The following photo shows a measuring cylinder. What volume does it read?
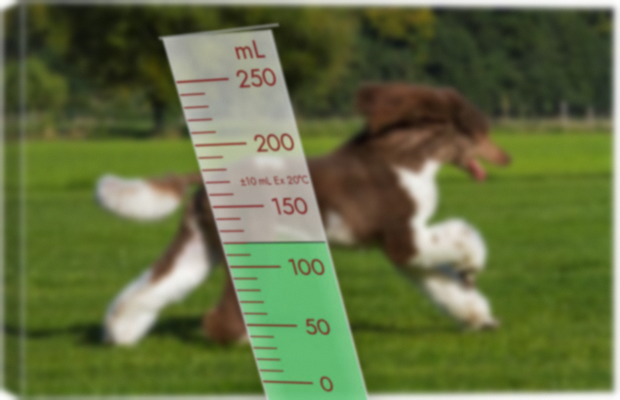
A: 120 mL
